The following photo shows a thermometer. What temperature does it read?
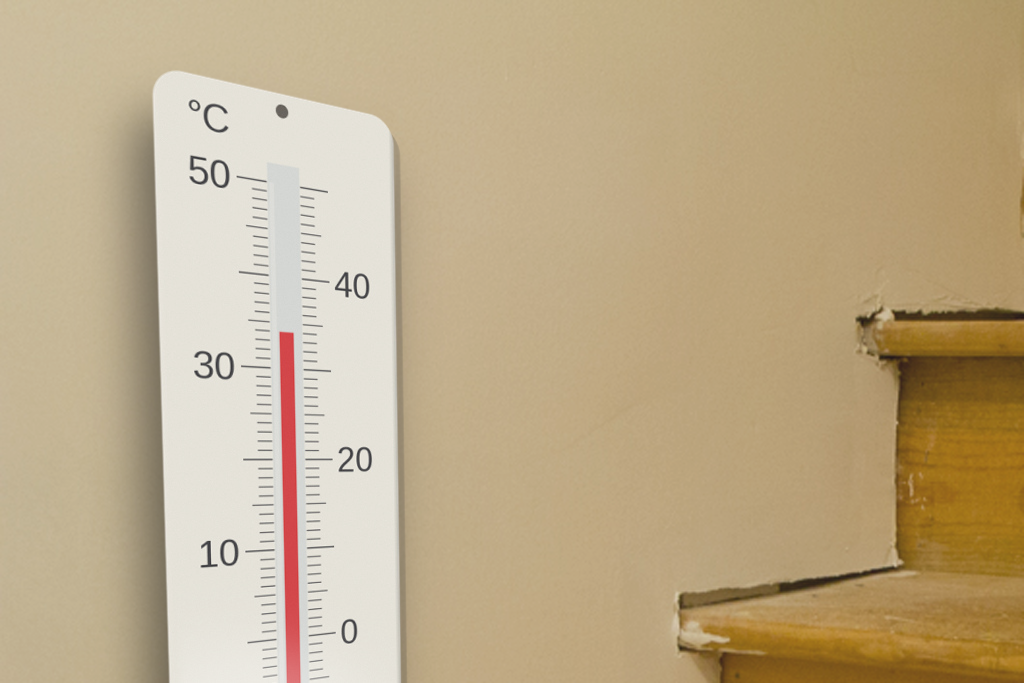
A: 34 °C
